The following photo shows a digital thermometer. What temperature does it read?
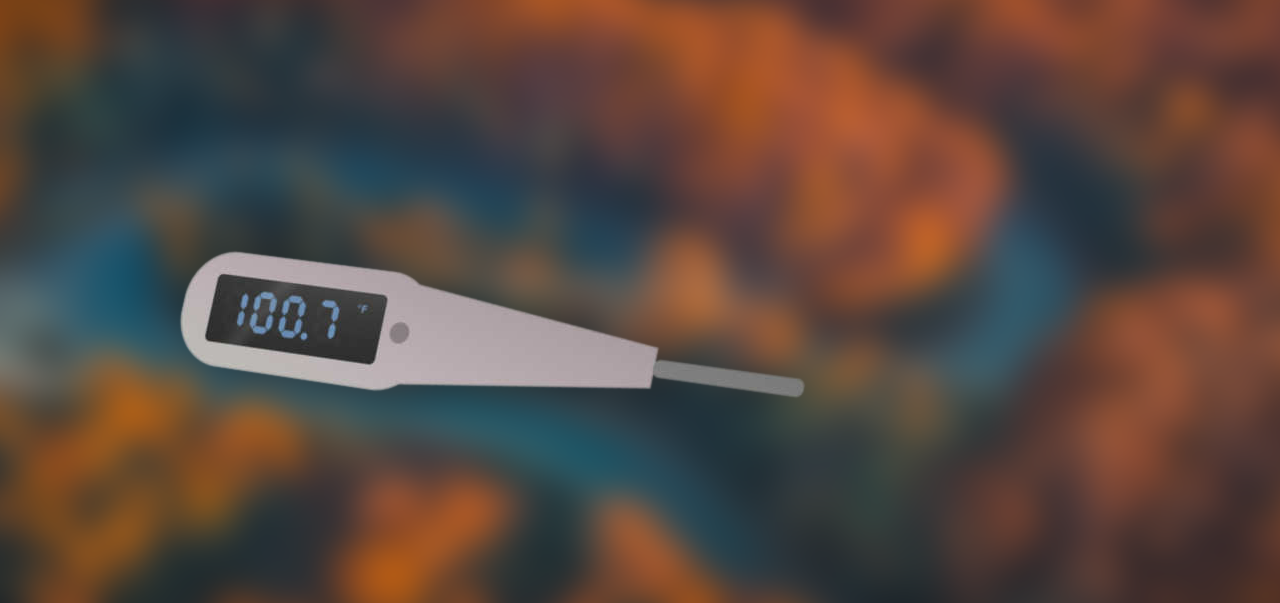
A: 100.7 °F
